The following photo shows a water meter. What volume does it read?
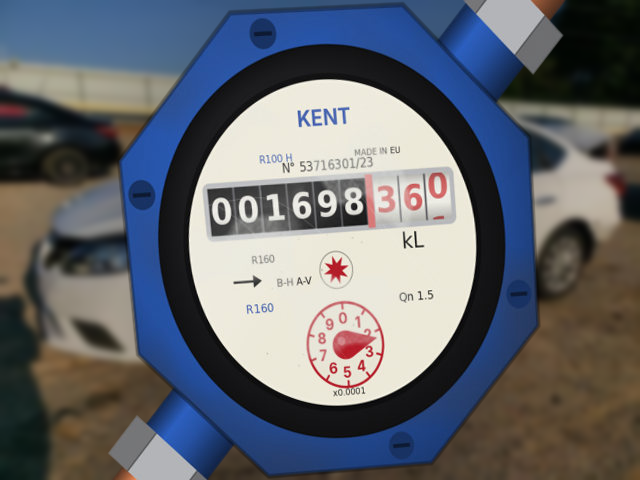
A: 1698.3602 kL
